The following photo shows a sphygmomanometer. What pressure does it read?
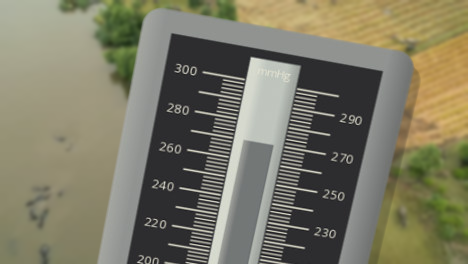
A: 270 mmHg
